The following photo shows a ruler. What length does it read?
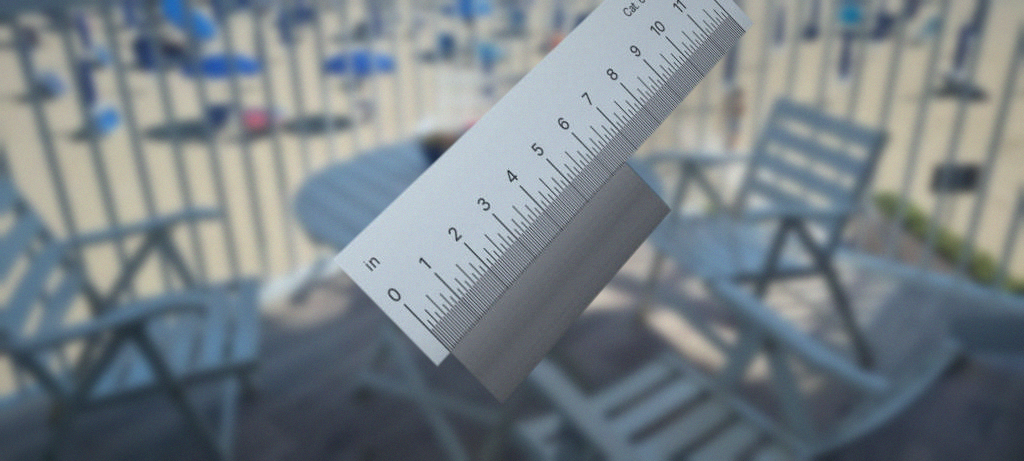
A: 6.5 in
